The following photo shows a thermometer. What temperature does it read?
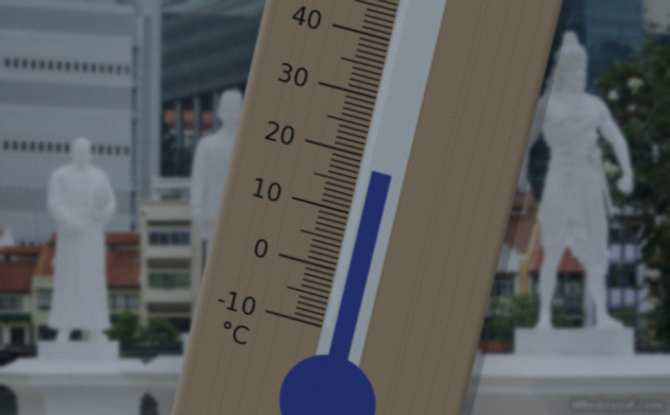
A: 18 °C
